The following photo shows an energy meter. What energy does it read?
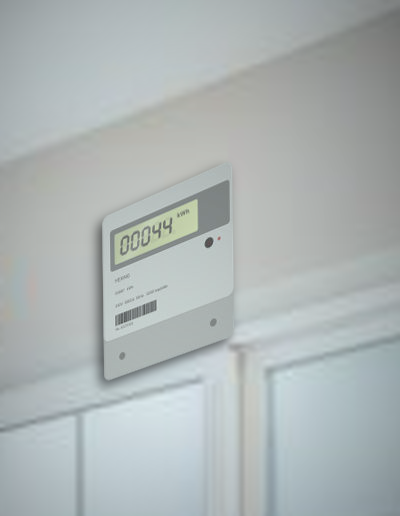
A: 44 kWh
